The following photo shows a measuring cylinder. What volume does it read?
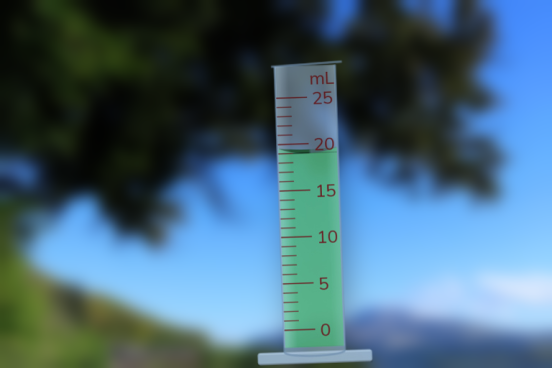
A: 19 mL
